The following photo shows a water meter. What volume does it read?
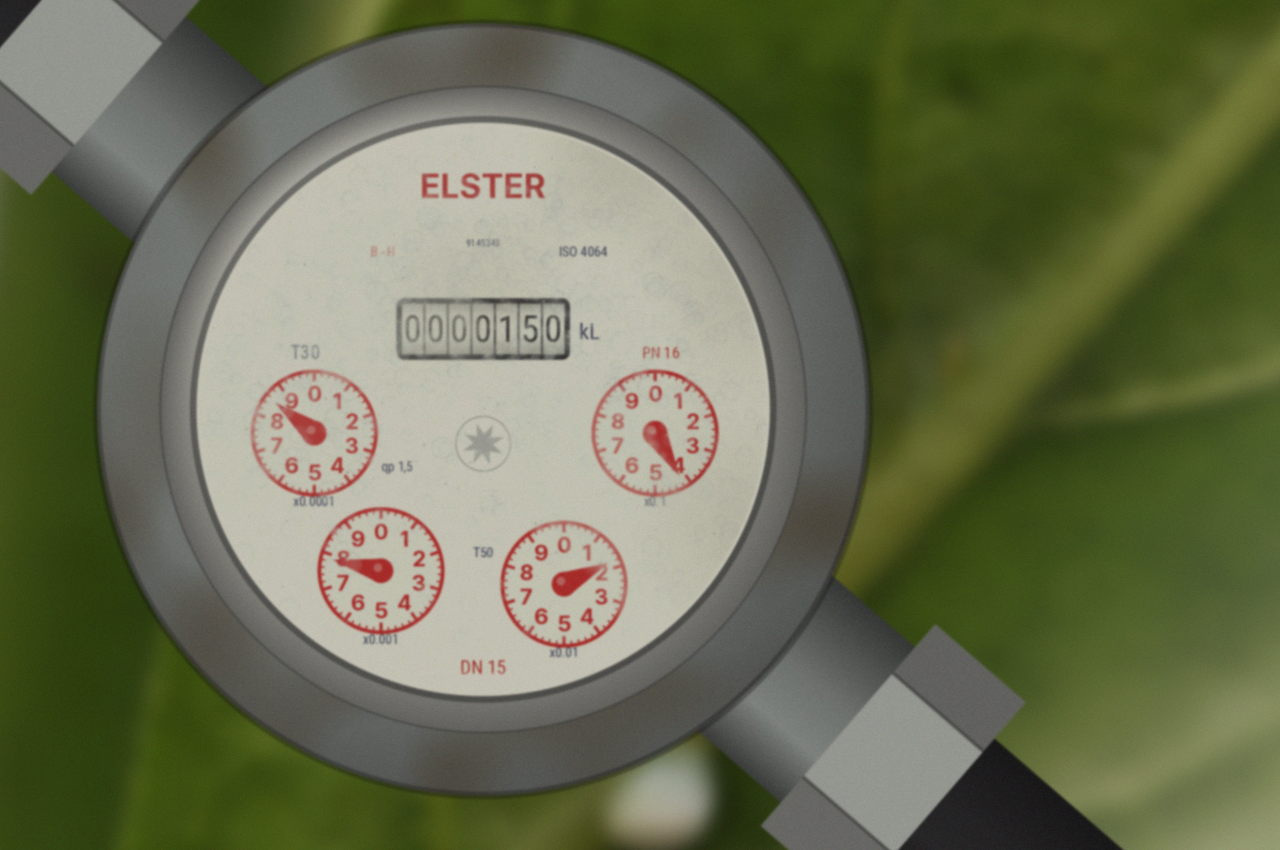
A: 150.4178 kL
